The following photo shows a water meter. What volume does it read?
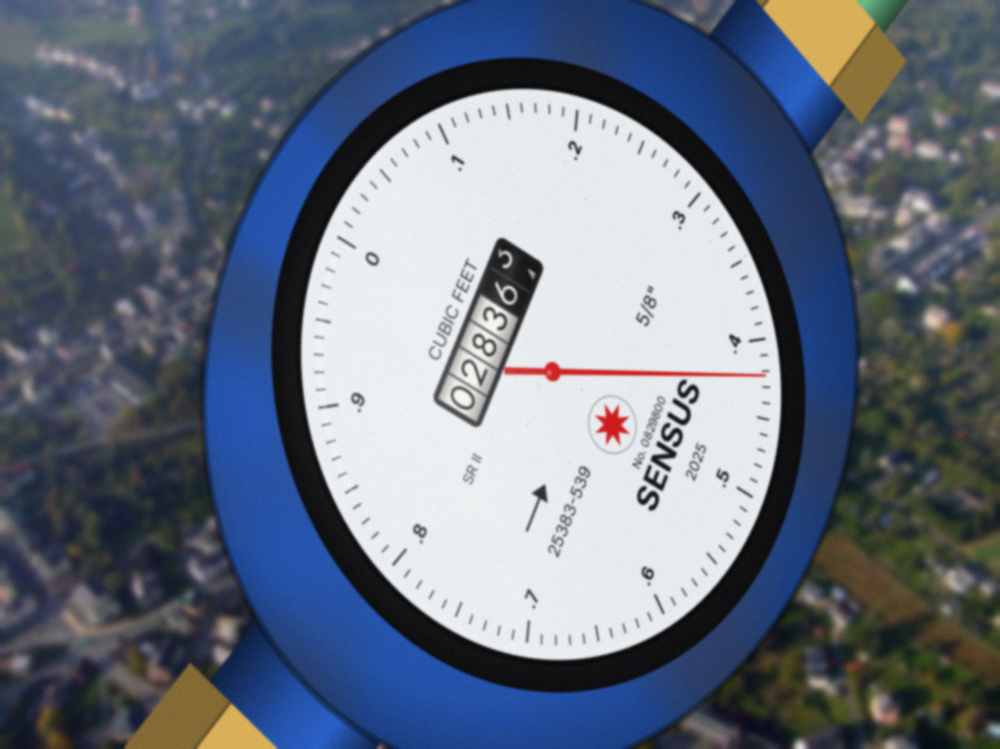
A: 28363.42 ft³
